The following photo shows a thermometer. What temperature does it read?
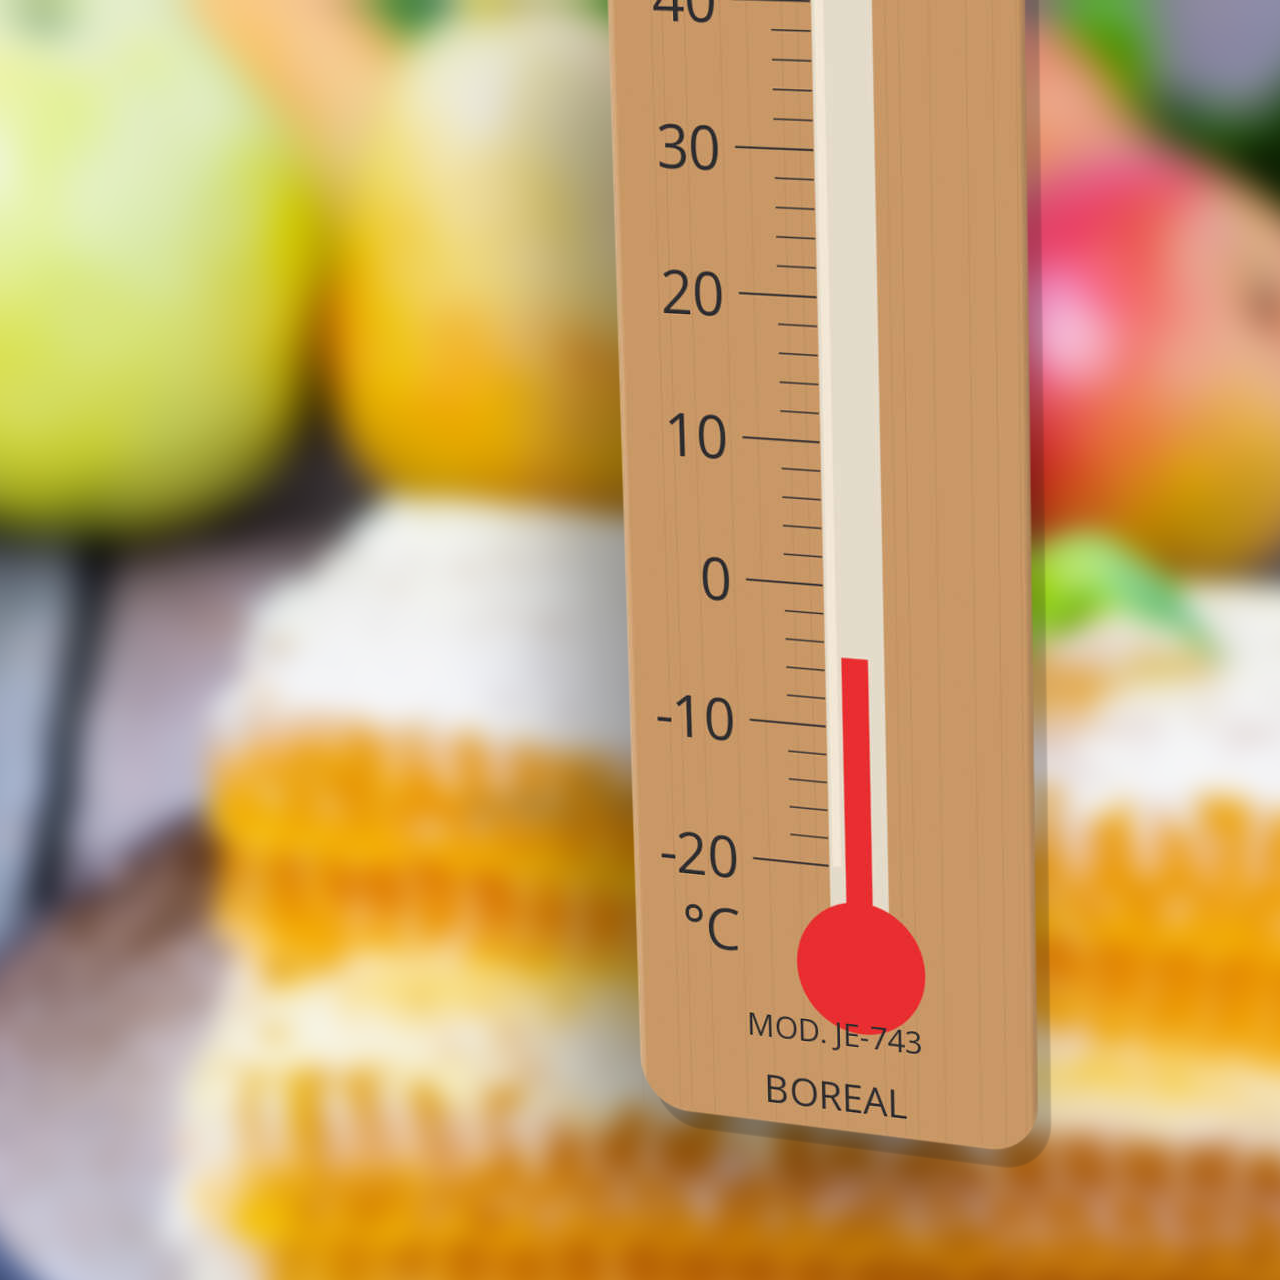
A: -5 °C
